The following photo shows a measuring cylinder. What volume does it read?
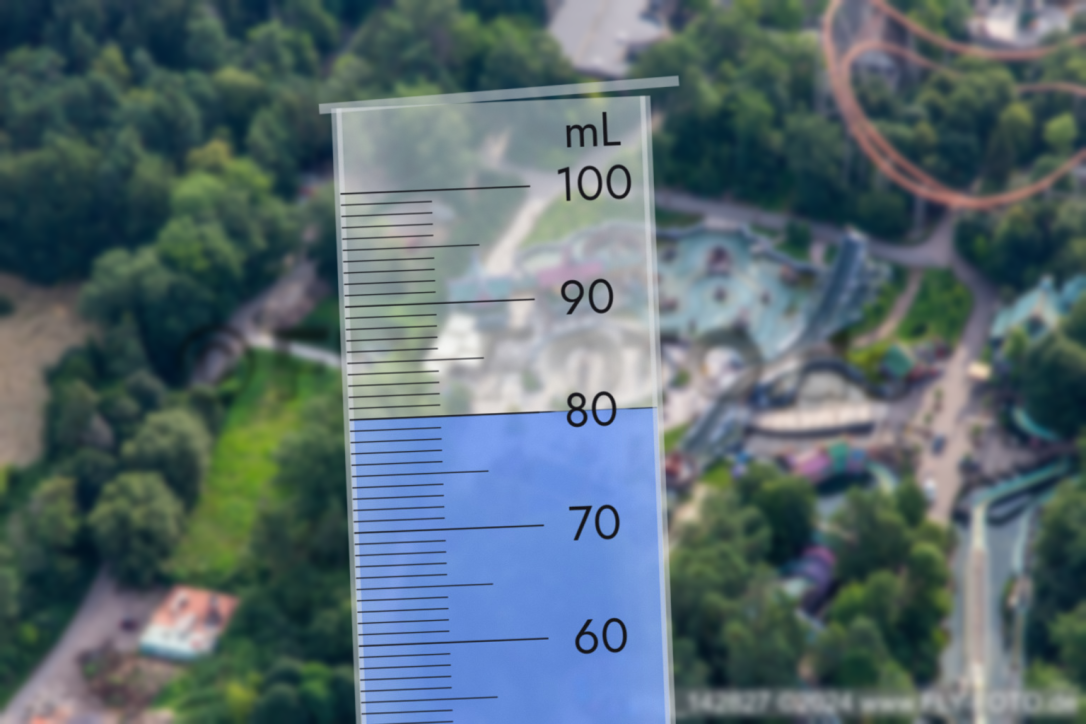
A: 80 mL
